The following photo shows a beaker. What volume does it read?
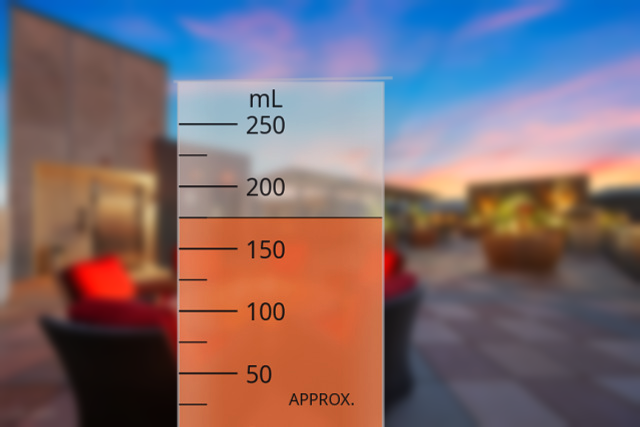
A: 175 mL
